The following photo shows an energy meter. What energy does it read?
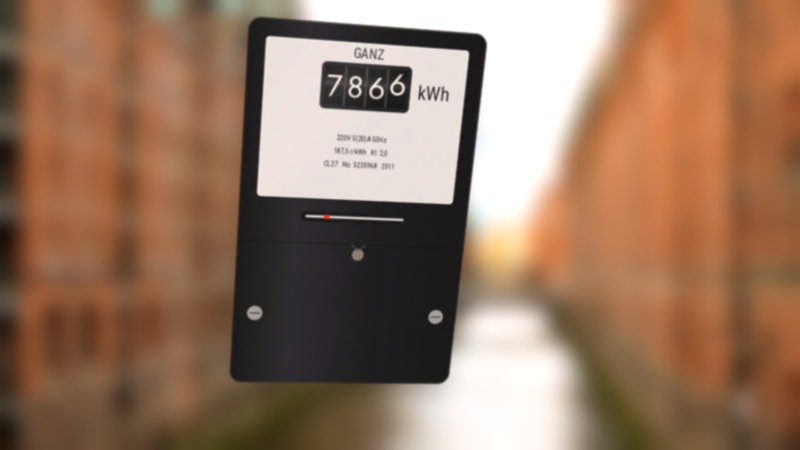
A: 7866 kWh
